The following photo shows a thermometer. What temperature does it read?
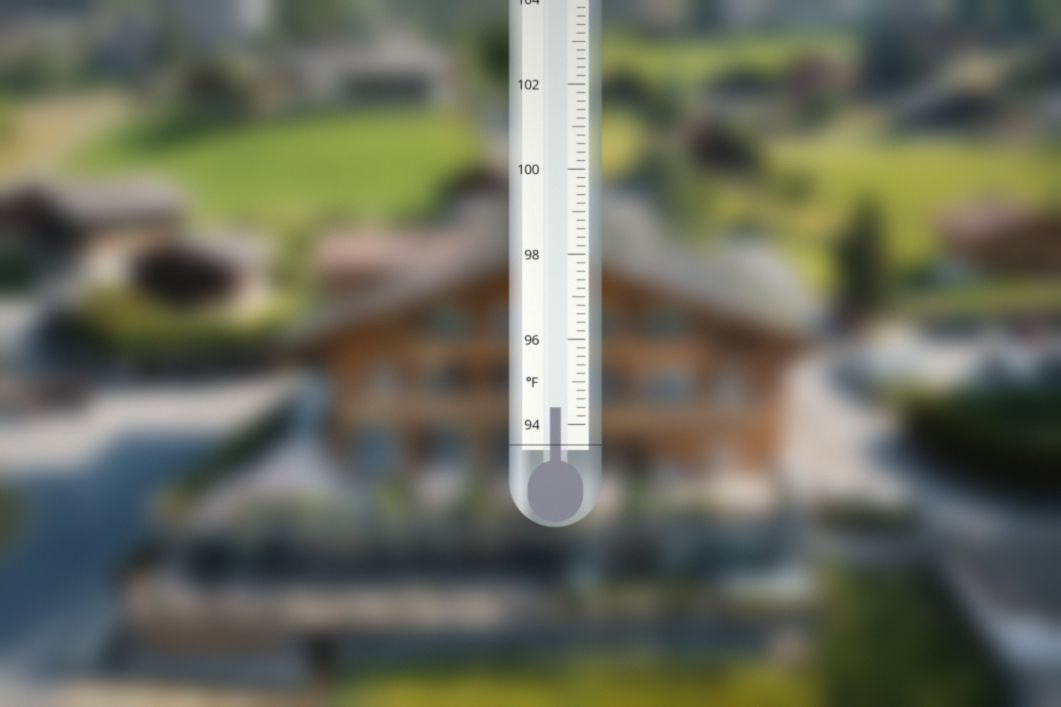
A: 94.4 °F
